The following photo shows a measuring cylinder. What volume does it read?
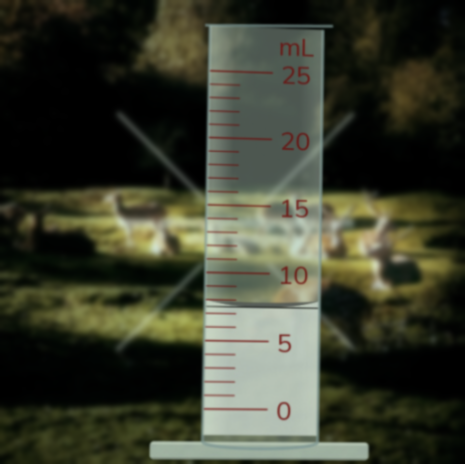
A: 7.5 mL
